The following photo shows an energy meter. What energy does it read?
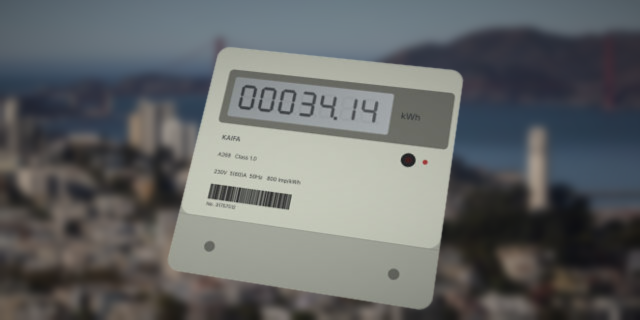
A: 34.14 kWh
